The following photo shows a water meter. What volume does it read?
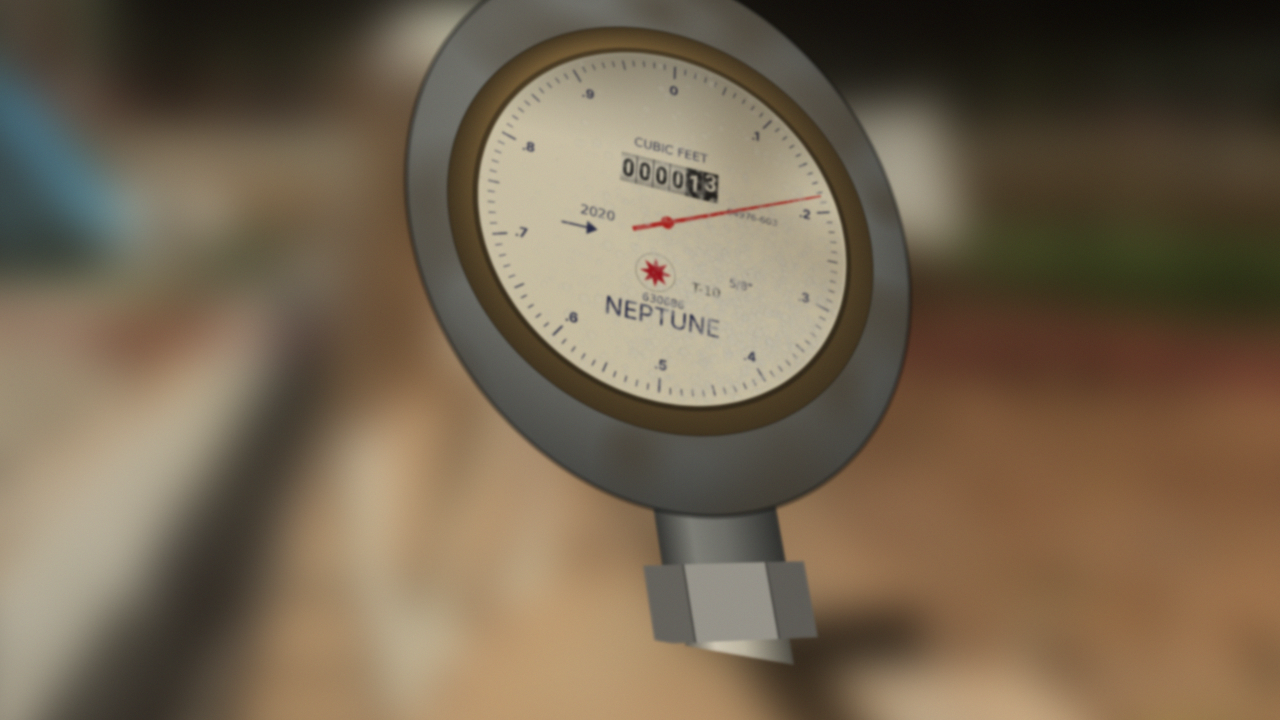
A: 13.18 ft³
